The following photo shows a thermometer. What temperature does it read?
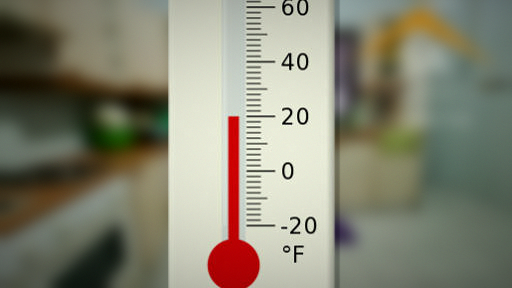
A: 20 °F
